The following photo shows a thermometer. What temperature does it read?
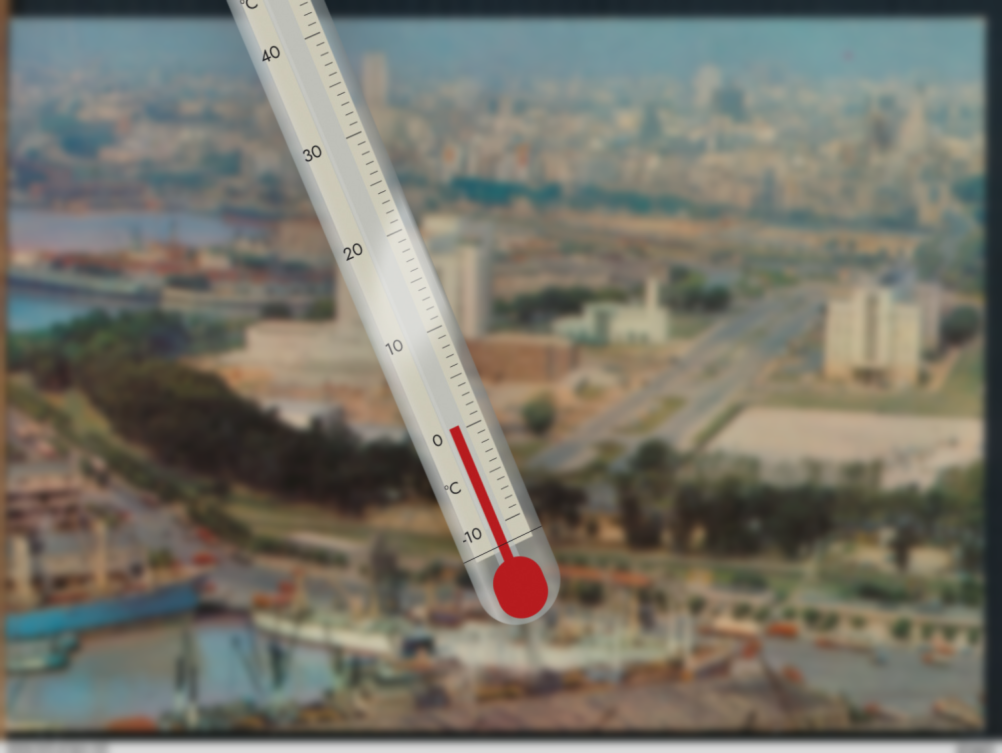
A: 0.5 °C
